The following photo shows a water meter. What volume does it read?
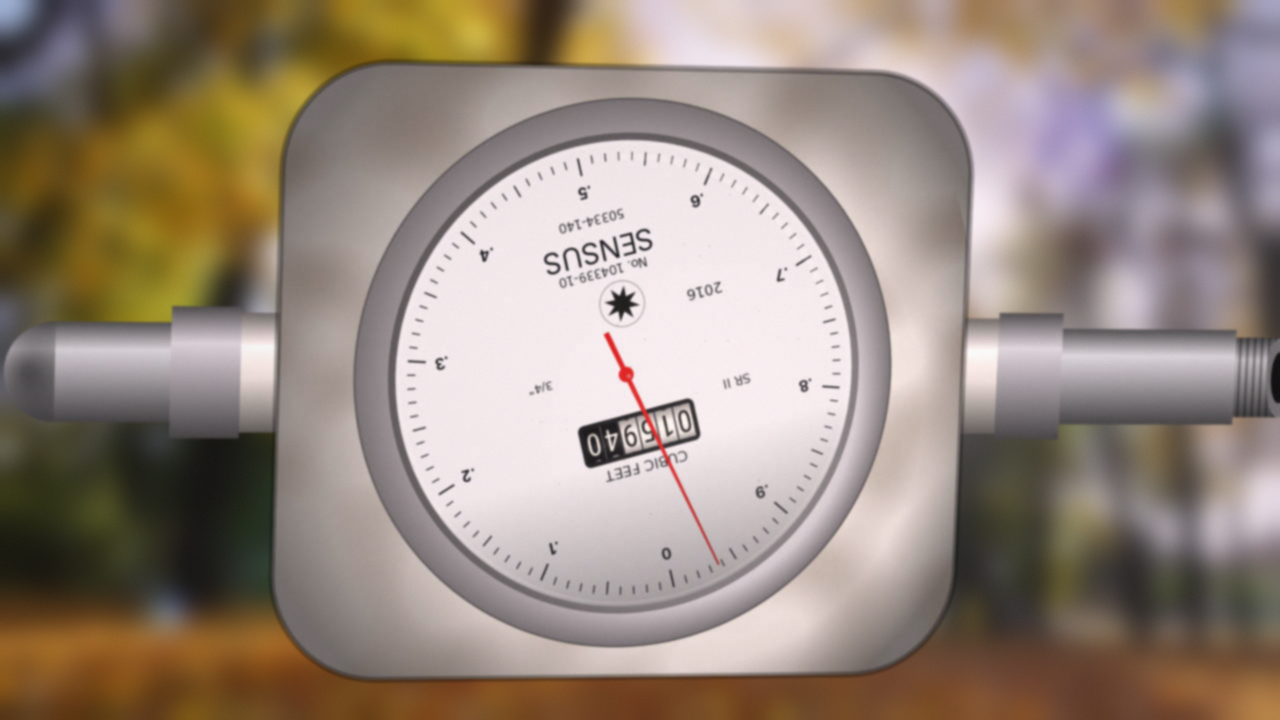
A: 15939.96 ft³
